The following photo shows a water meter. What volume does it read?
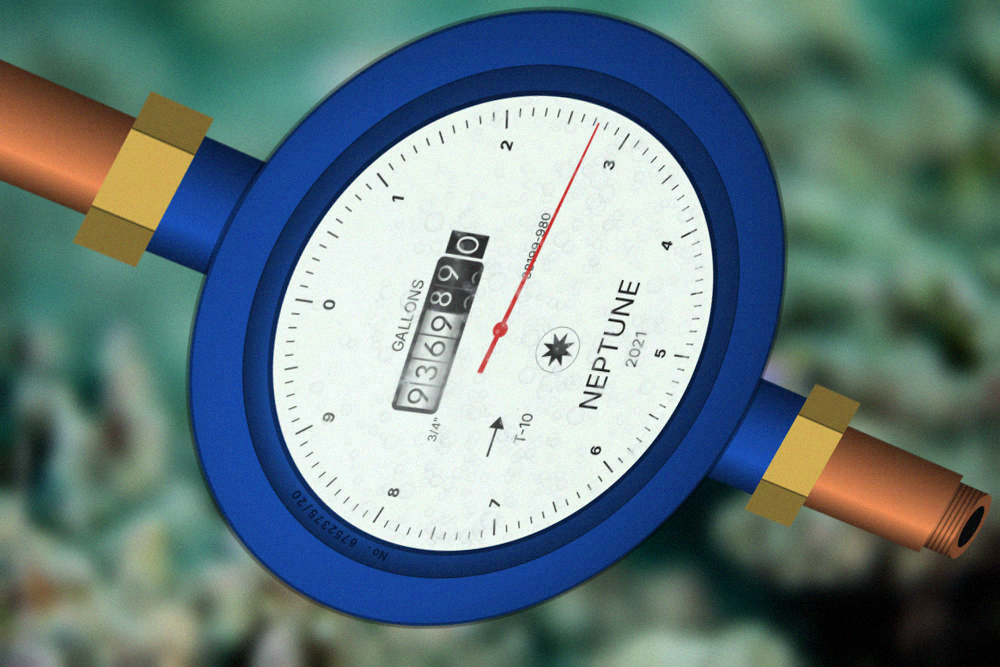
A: 9369892.7 gal
